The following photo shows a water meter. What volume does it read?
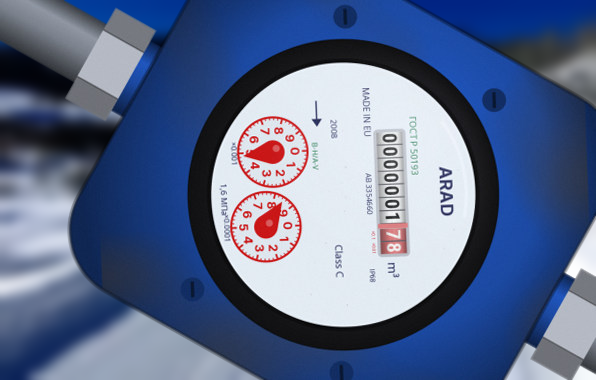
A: 1.7848 m³
